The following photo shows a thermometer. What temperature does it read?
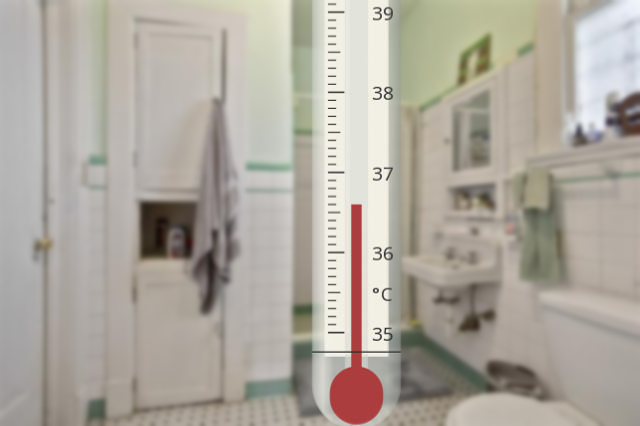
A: 36.6 °C
